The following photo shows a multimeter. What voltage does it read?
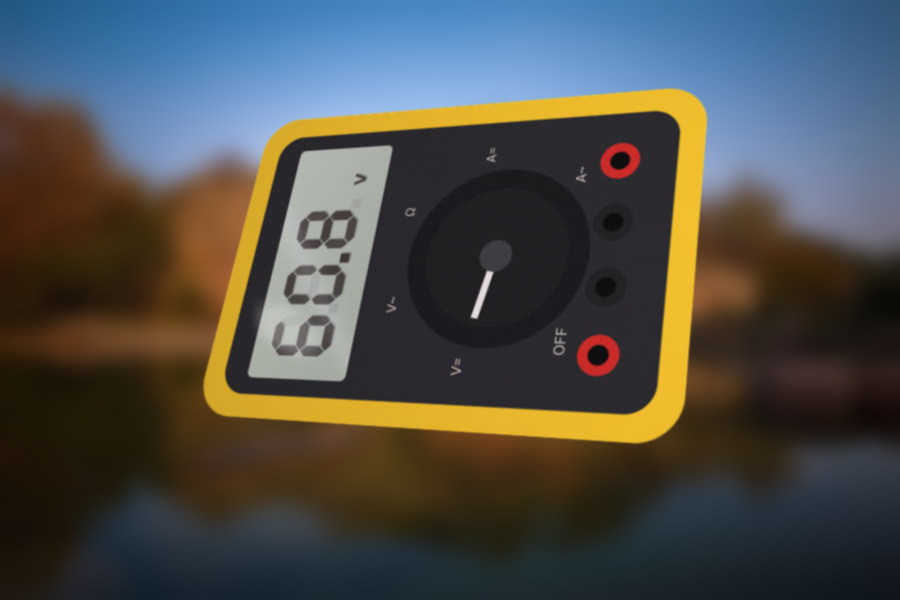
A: 60.8 V
